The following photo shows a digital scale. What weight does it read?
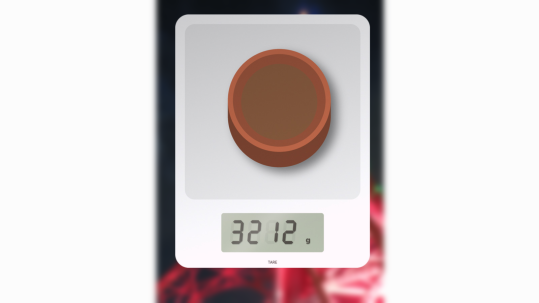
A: 3212 g
